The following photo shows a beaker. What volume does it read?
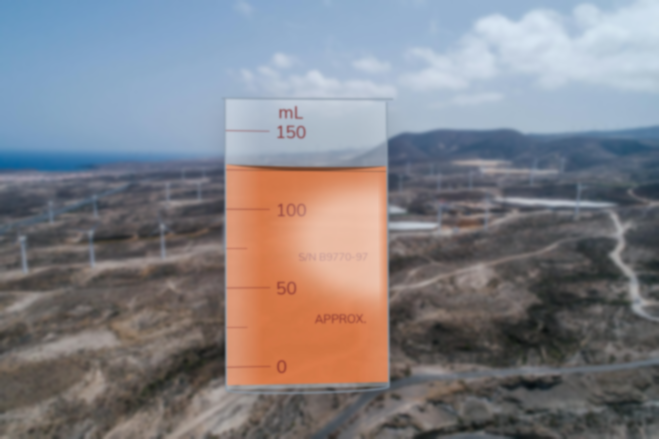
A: 125 mL
